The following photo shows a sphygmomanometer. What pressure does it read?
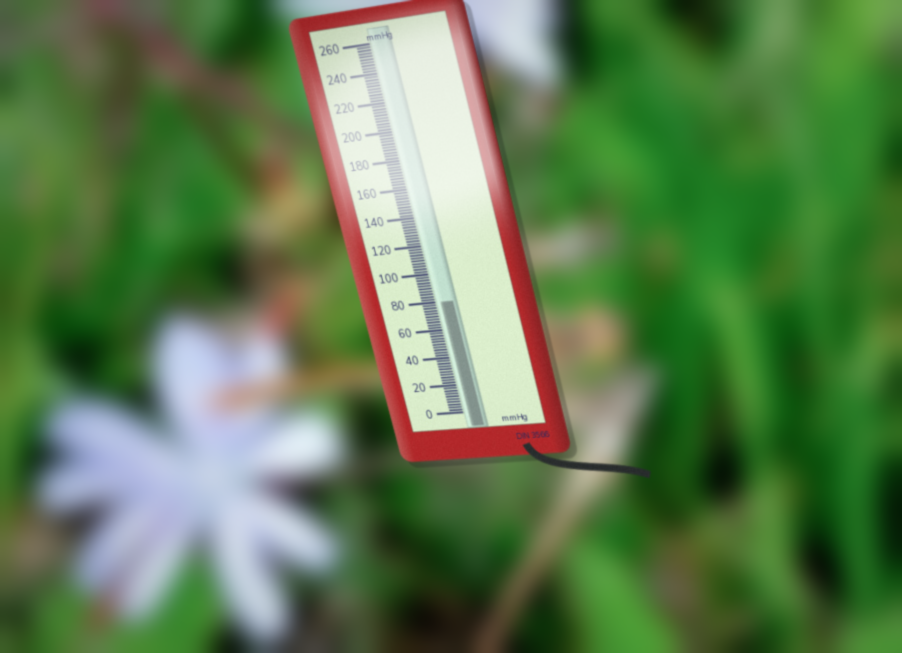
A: 80 mmHg
